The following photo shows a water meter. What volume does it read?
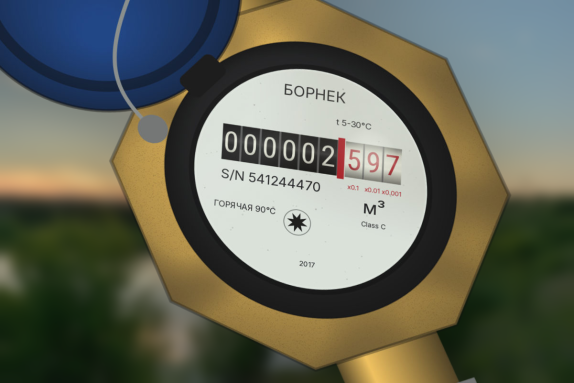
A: 2.597 m³
